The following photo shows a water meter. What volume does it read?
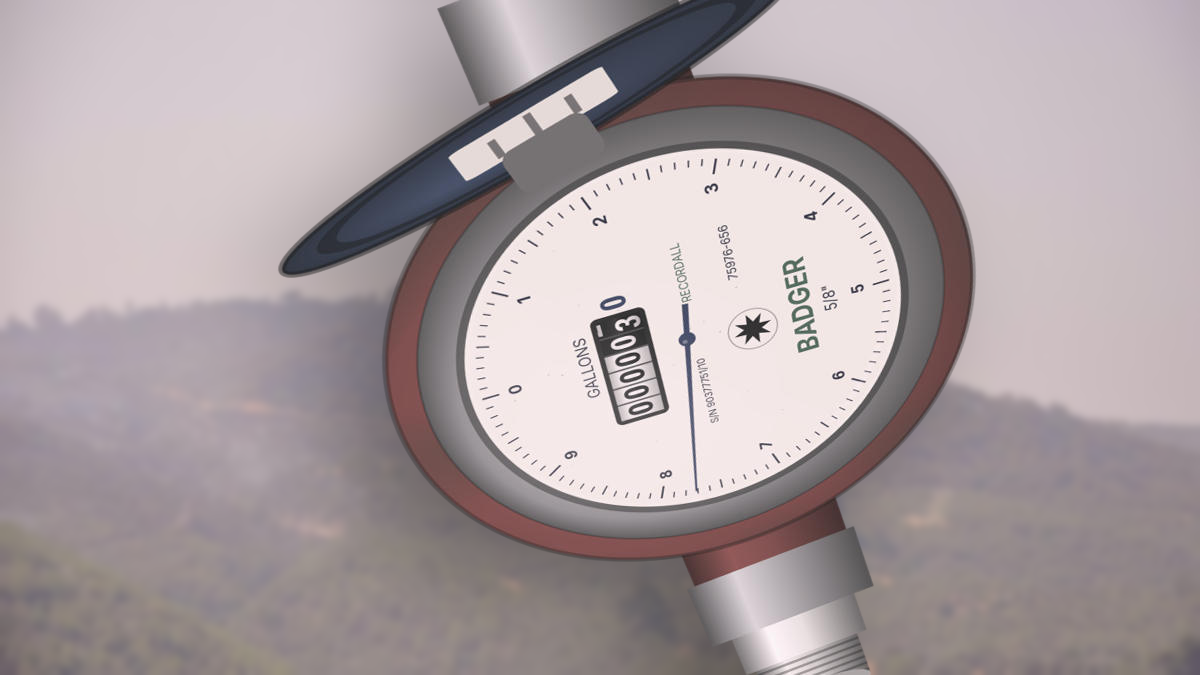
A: 27.7 gal
